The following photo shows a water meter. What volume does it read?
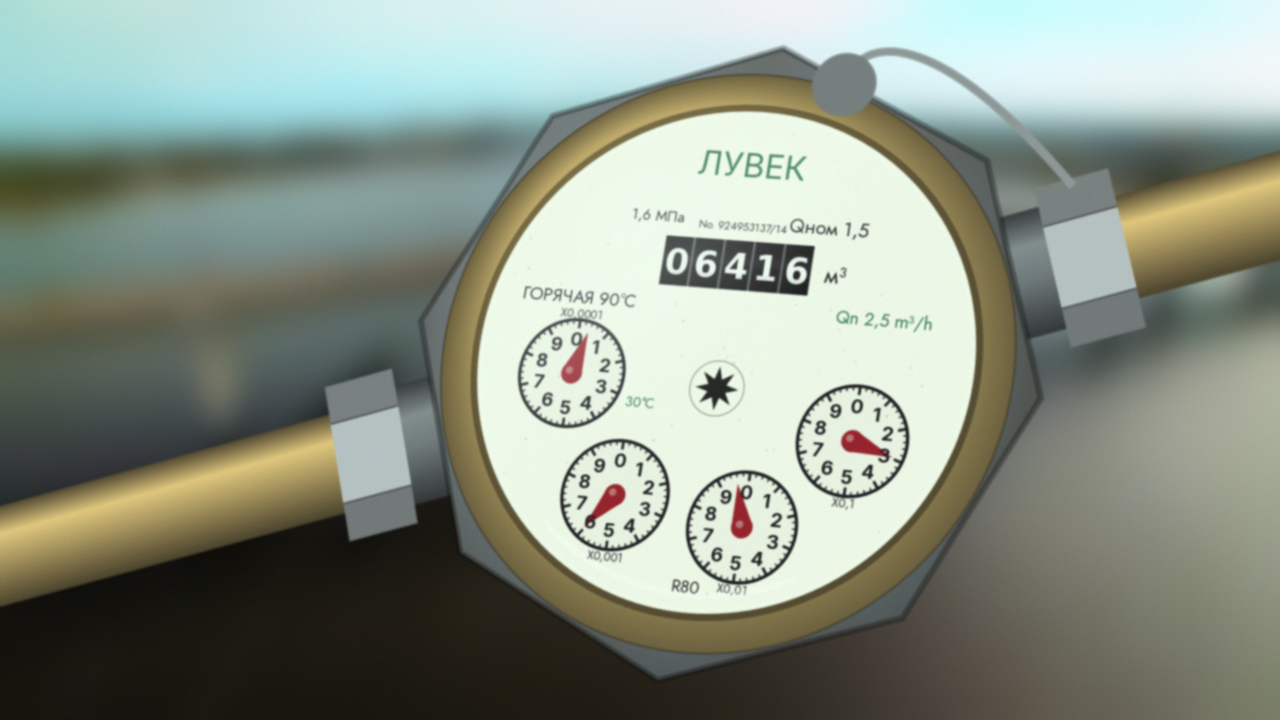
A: 6416.2960 m³
